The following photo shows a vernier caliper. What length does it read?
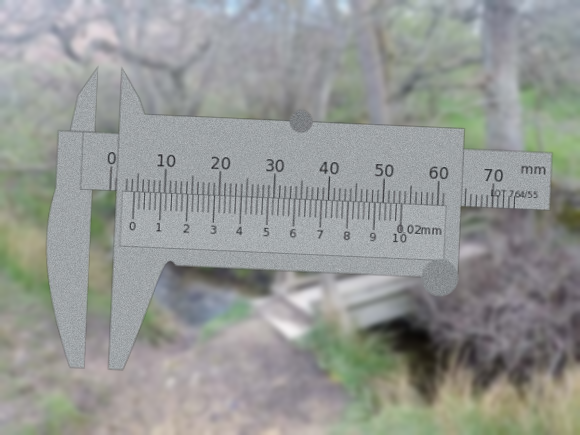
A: 4.4 mm
